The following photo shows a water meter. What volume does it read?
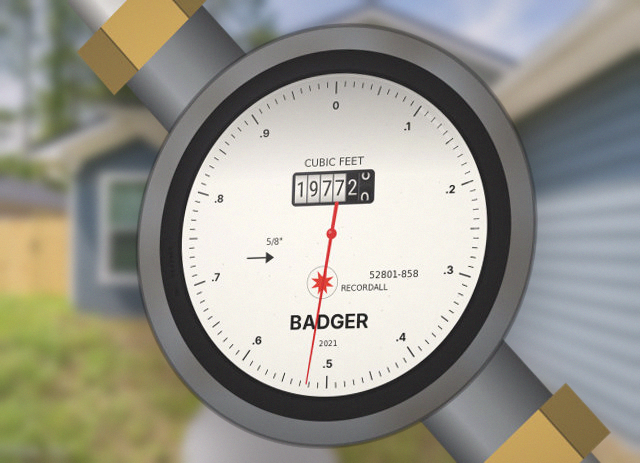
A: 197728.52 ft³
